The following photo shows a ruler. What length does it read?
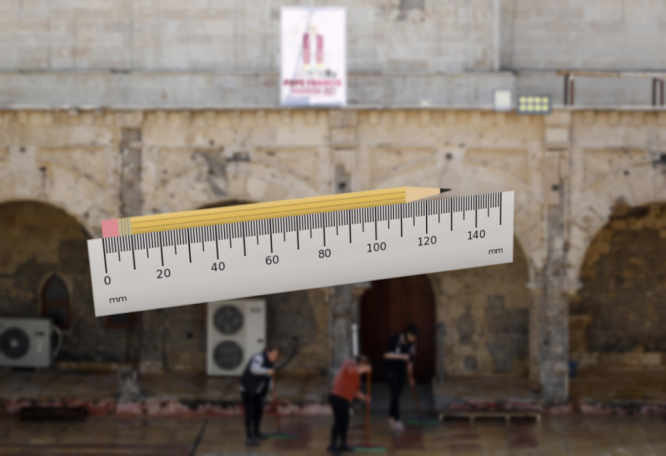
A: 130 mm
